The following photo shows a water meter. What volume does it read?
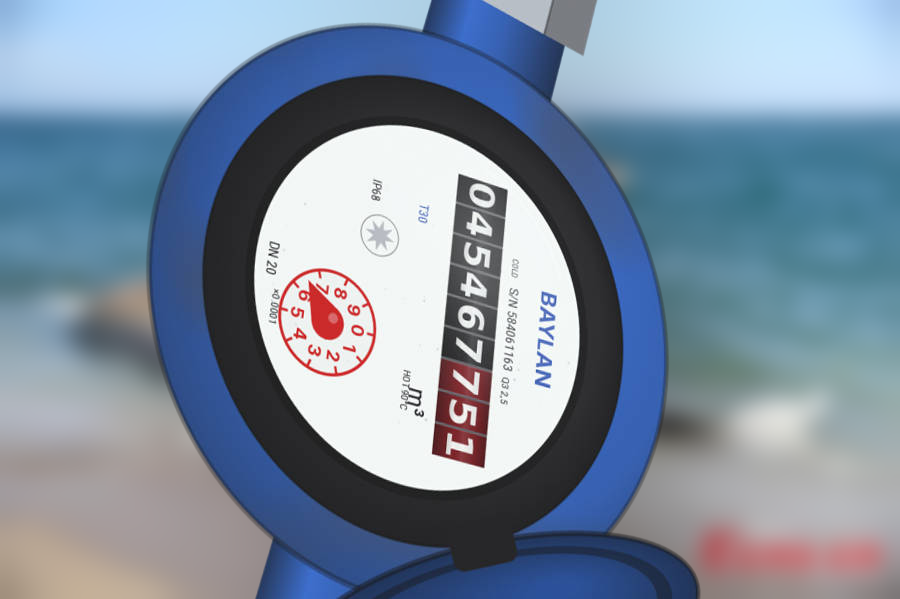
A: 45467.7516 m³
